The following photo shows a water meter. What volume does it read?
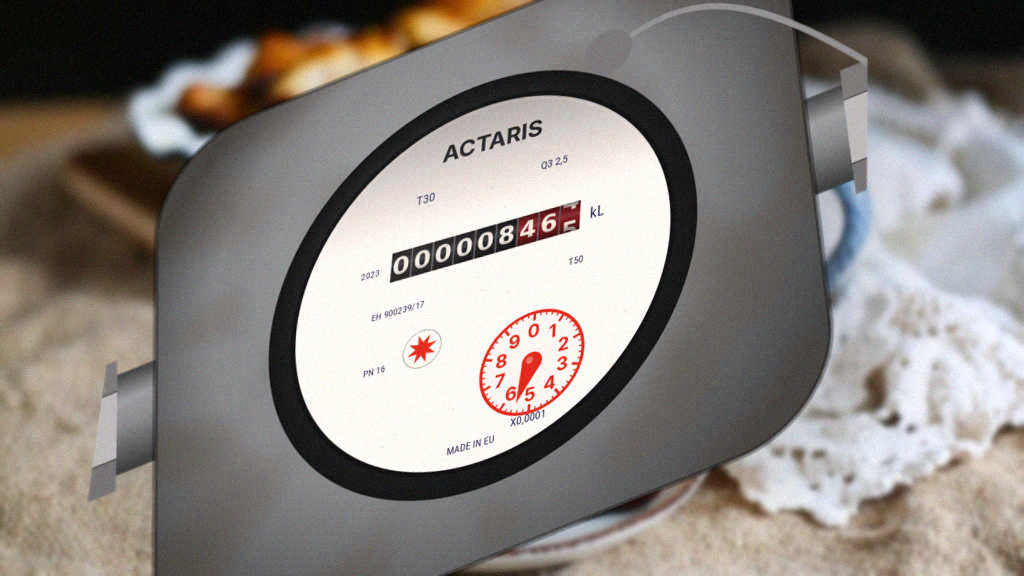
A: 8.4645 kL
